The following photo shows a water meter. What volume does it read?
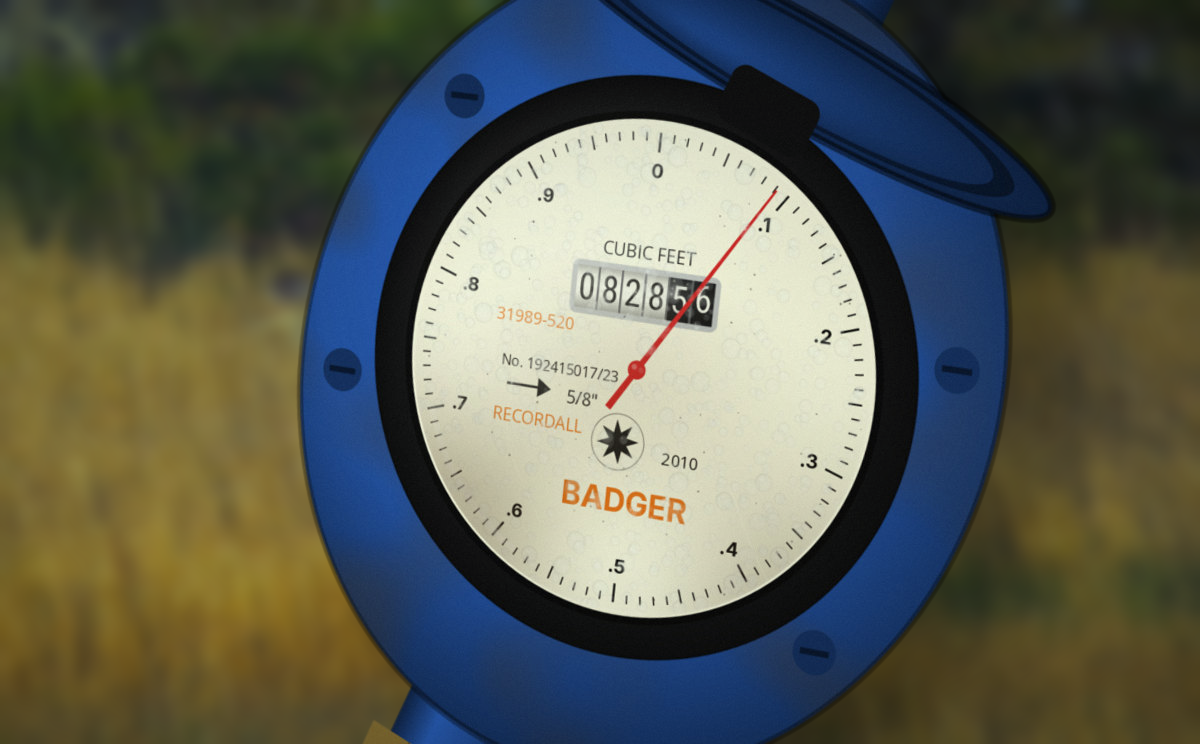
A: 82856.09 ft³
